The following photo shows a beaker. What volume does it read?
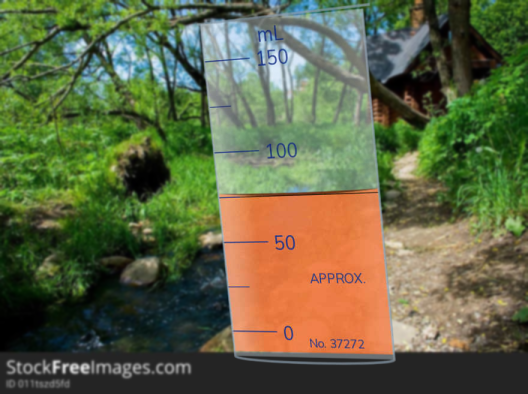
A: 75 mL
